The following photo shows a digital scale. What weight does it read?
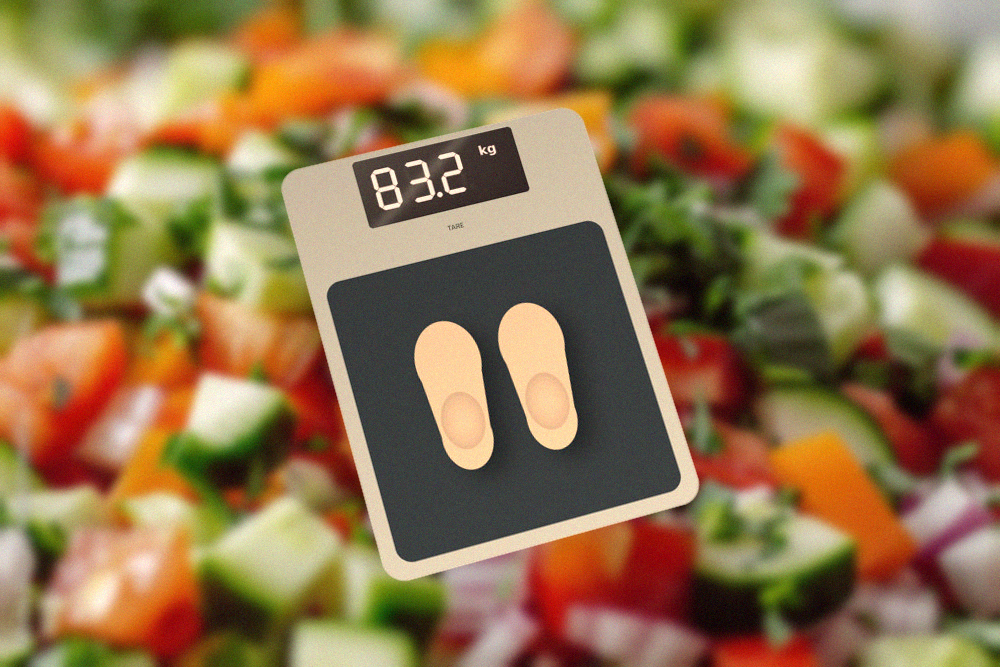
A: 83.2 kg
